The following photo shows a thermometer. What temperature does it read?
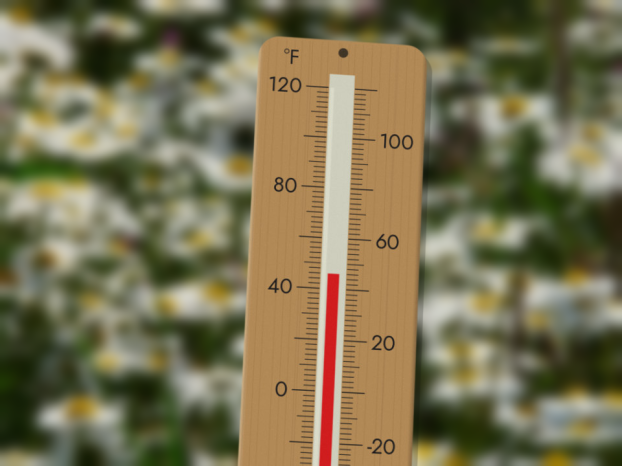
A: 46 °F
